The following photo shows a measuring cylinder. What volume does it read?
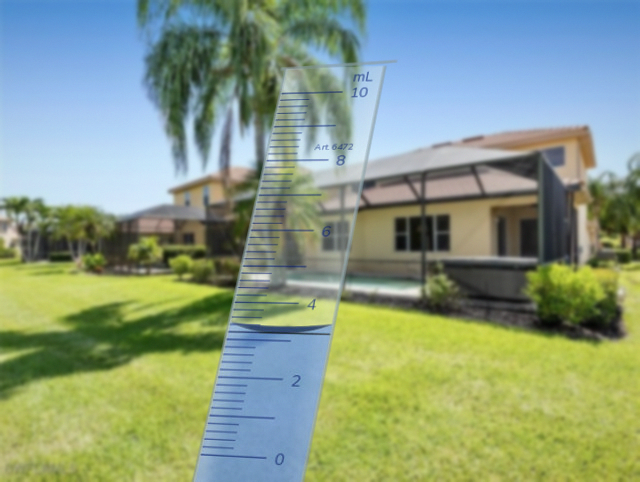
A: 3.2 mL
